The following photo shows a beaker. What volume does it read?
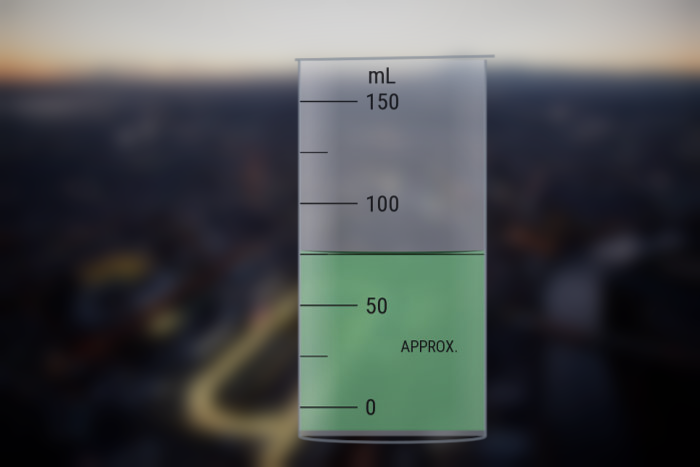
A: 75 mL
